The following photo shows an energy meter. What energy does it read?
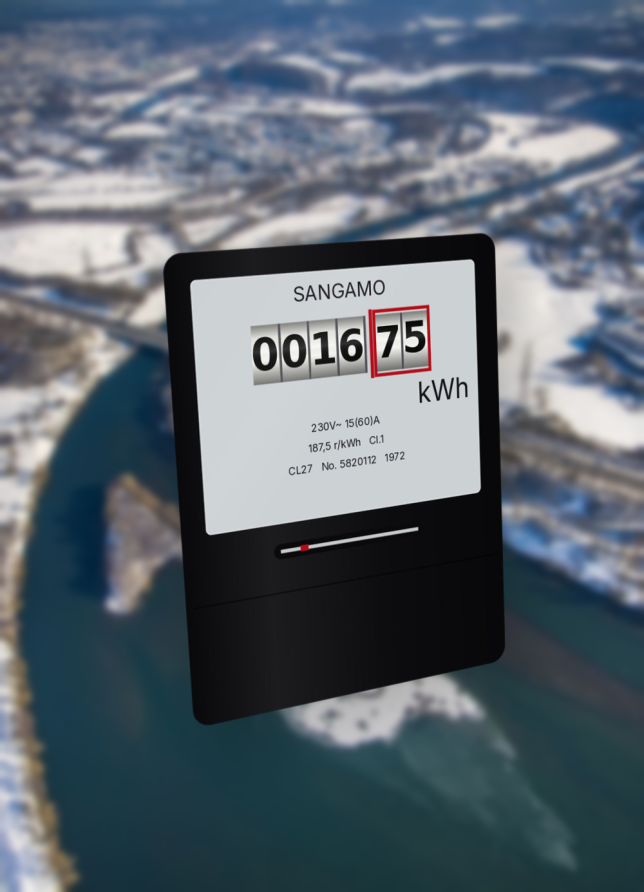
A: 16.75 kWh
